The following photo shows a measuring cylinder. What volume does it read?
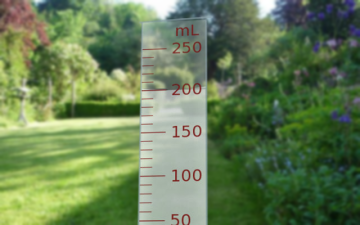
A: 200 mL
